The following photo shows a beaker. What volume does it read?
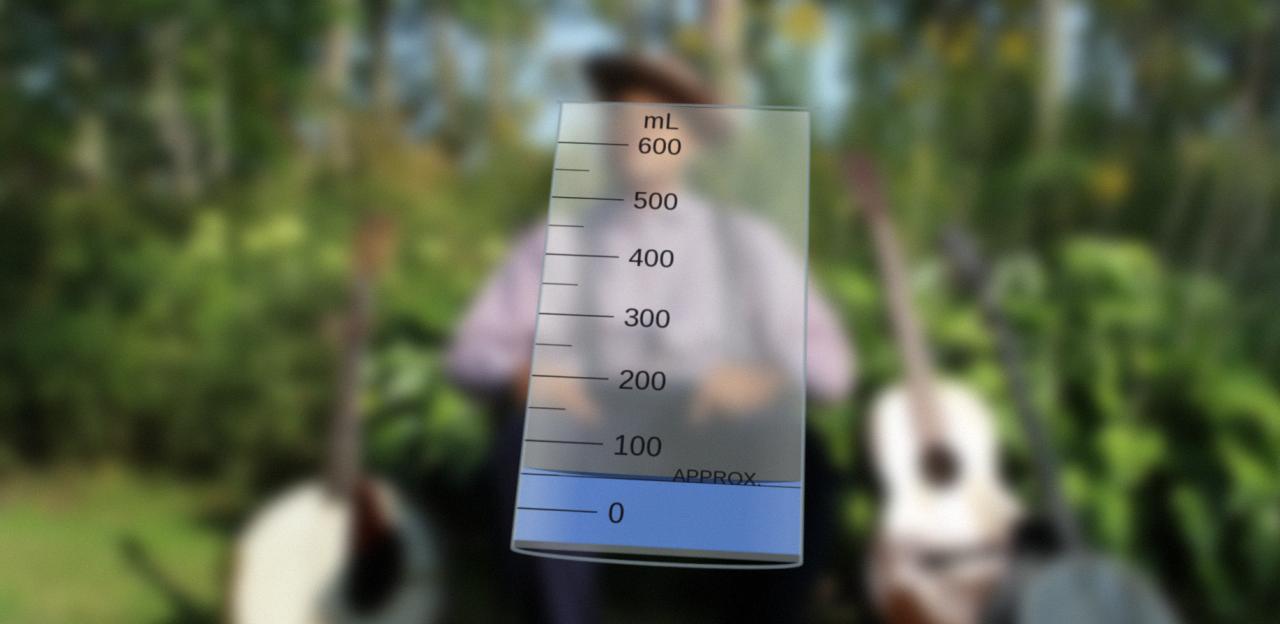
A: 50 mL
